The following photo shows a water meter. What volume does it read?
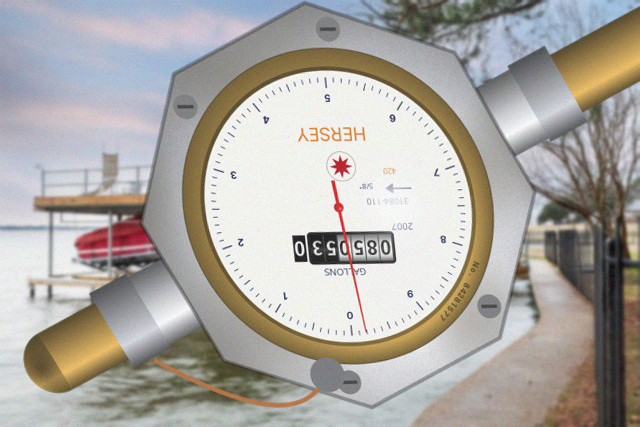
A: 850529.8 gal
